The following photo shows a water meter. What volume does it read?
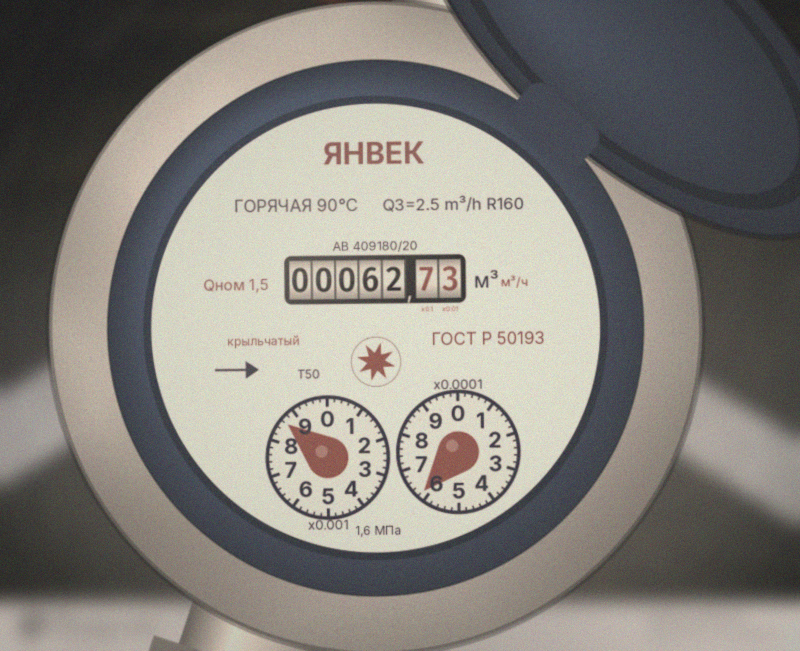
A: 62.7386 m³
